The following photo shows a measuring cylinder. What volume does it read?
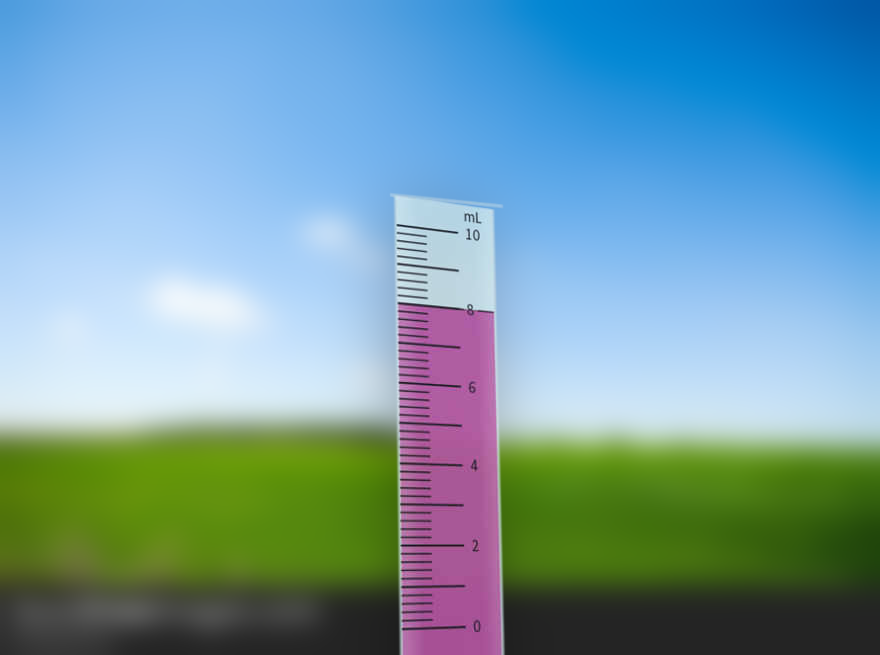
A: 8 mL
